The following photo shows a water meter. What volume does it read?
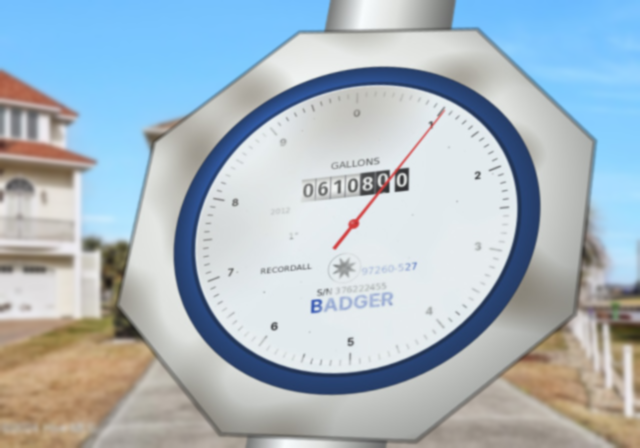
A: 610801.0 gal
